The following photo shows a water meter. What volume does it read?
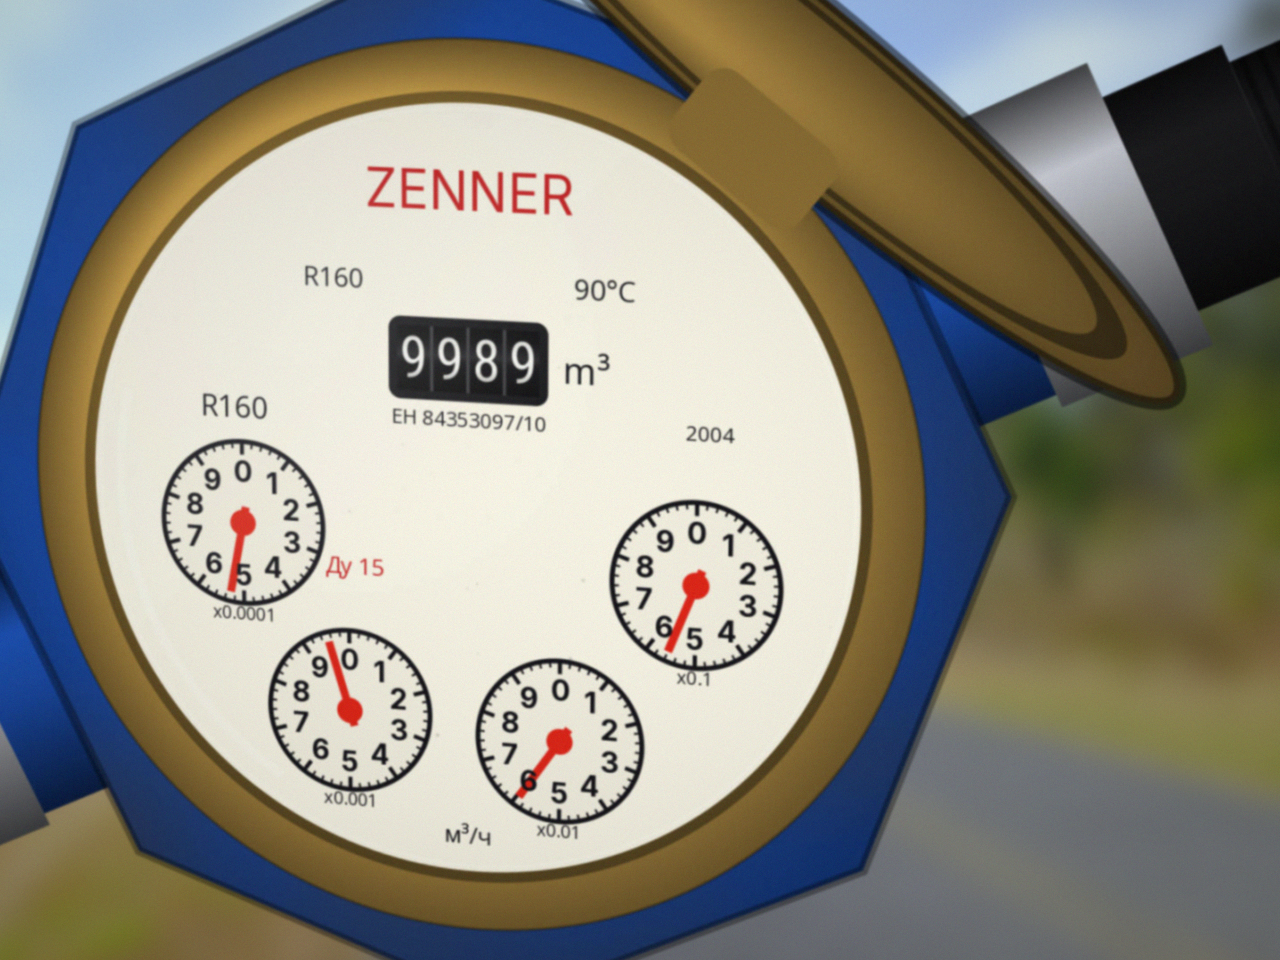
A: 9989.5595 m³
